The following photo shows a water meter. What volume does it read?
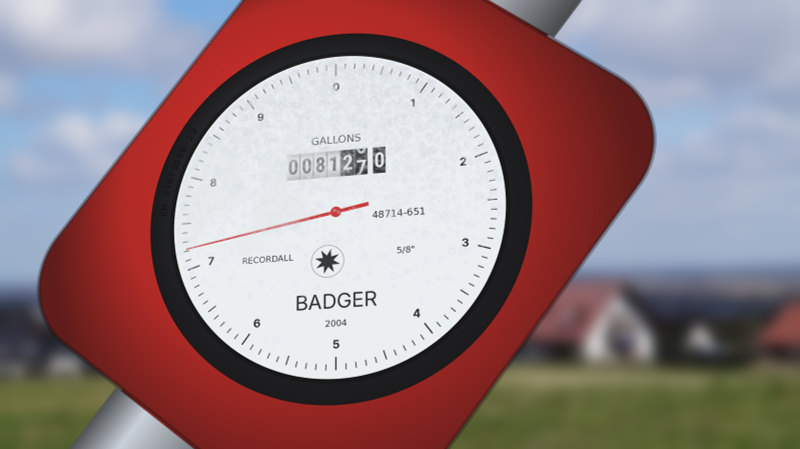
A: 81267.2 gal
